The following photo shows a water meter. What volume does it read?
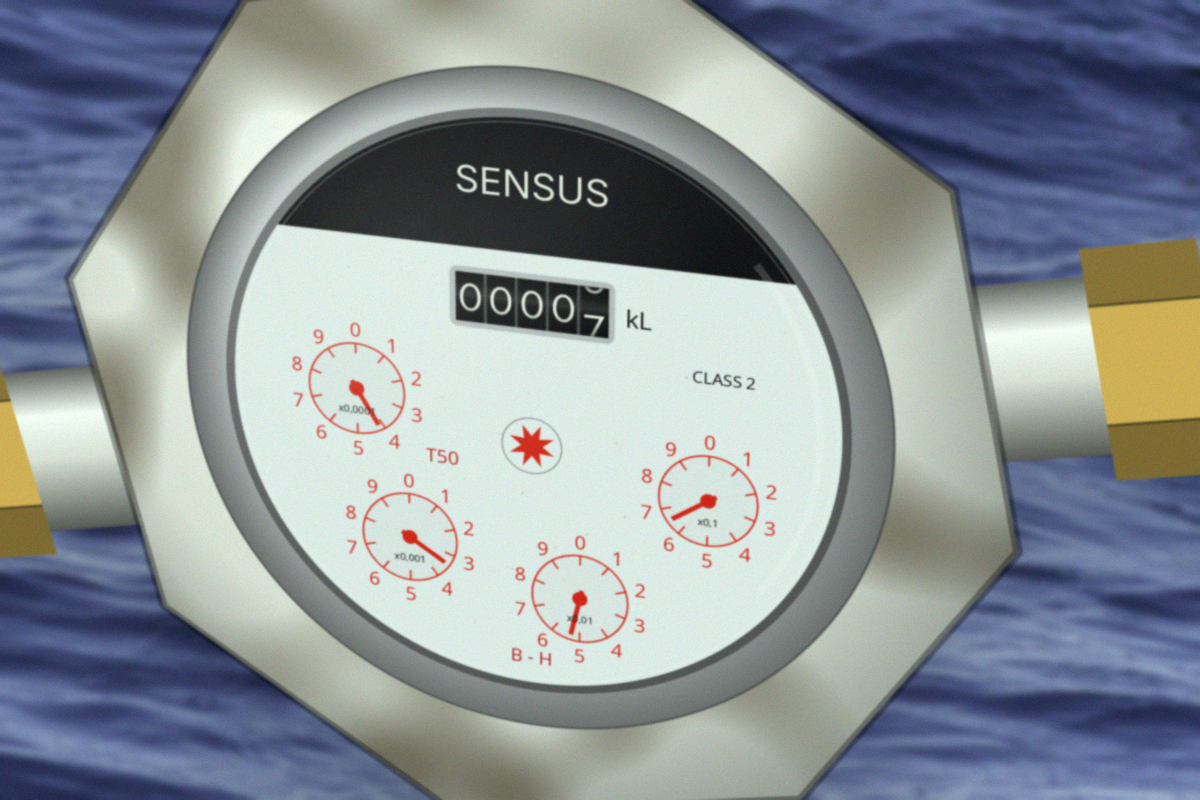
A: 6.6534 kL
